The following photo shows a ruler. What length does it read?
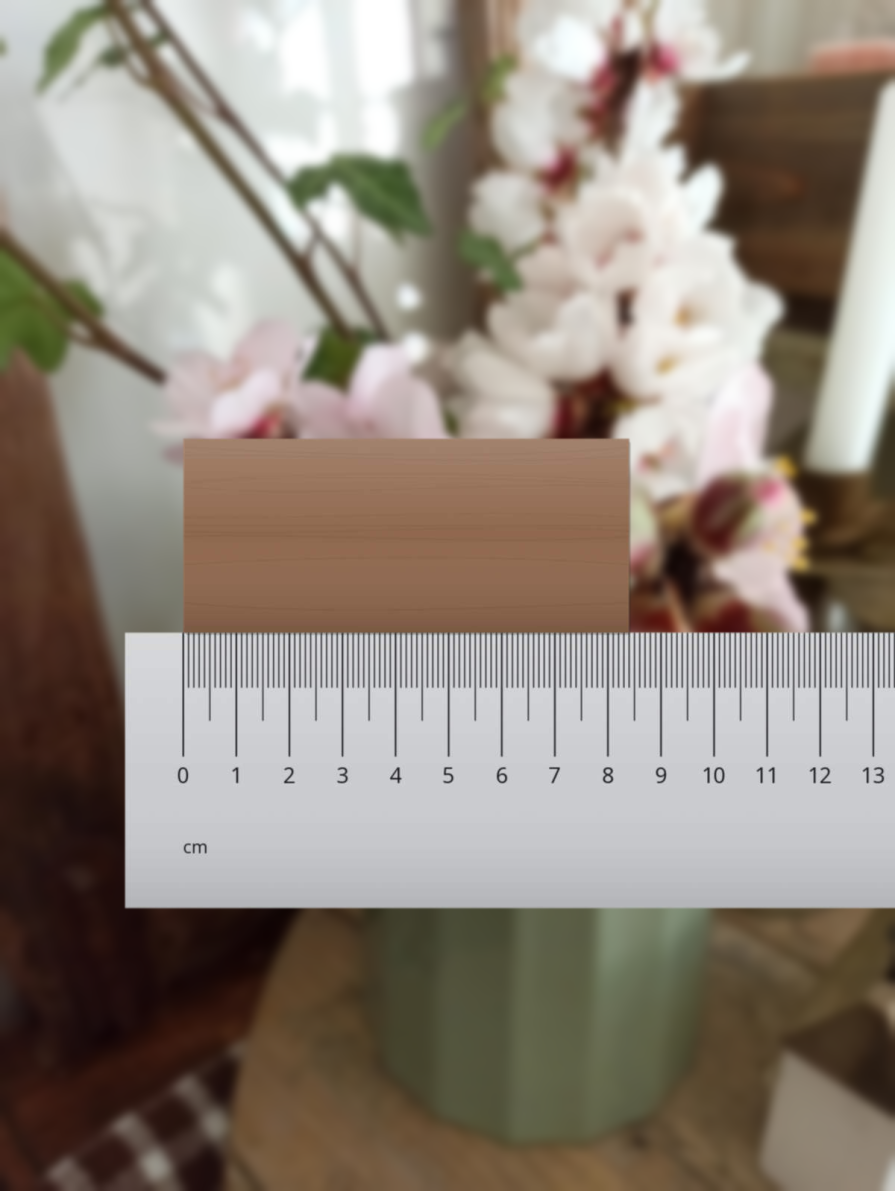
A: 8.4 cm
